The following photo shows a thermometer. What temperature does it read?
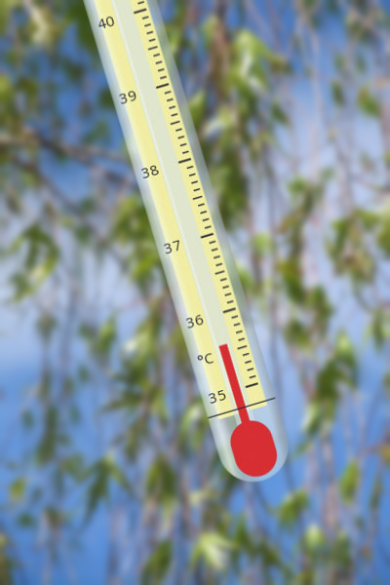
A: 35.6 °C
